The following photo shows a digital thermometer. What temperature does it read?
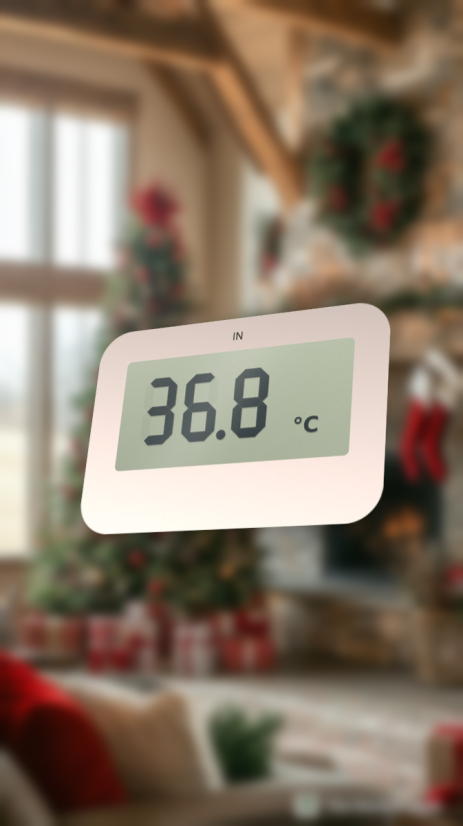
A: 36.8 °C
